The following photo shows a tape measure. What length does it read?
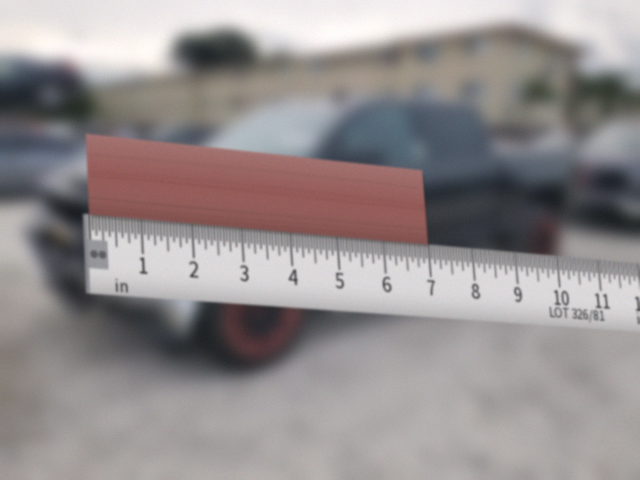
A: 7 in
